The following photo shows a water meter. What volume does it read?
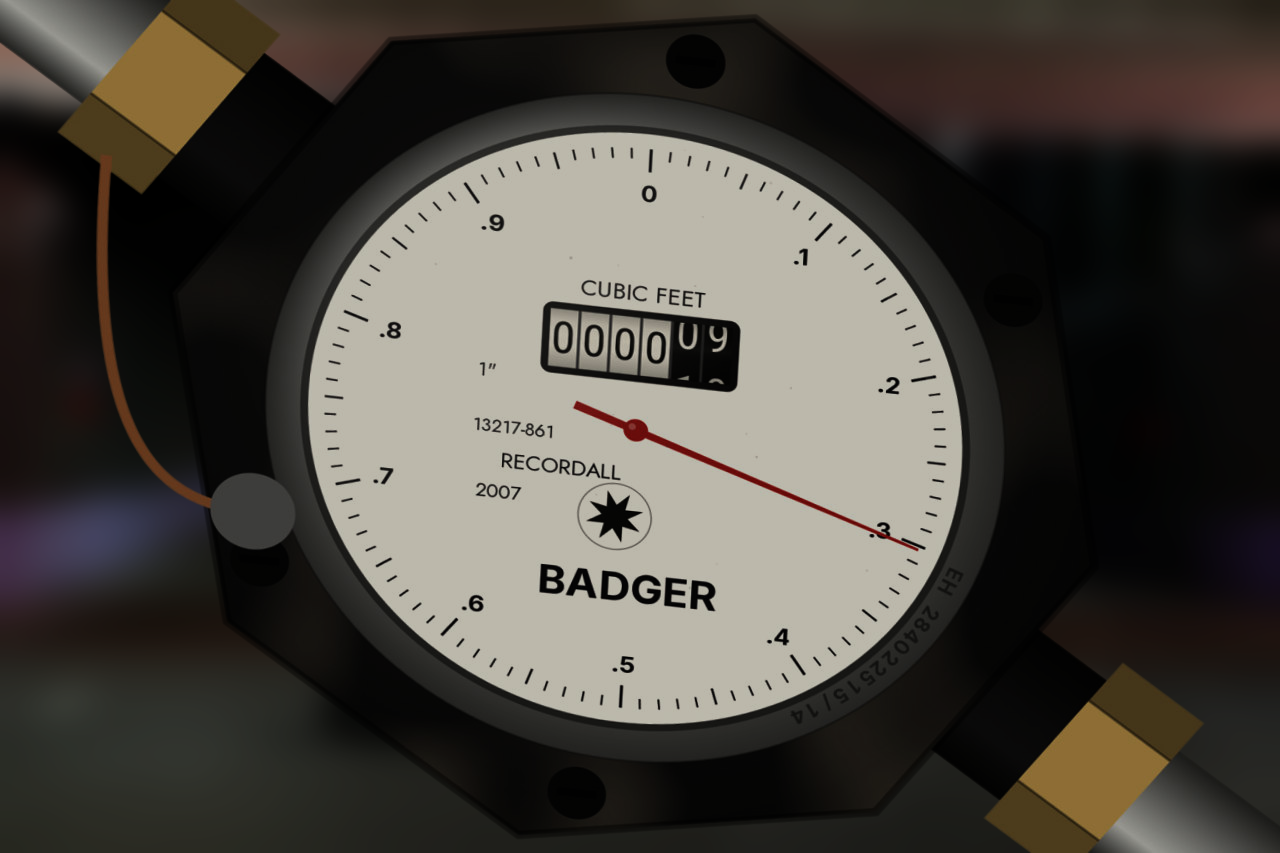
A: 9.30 ft³
